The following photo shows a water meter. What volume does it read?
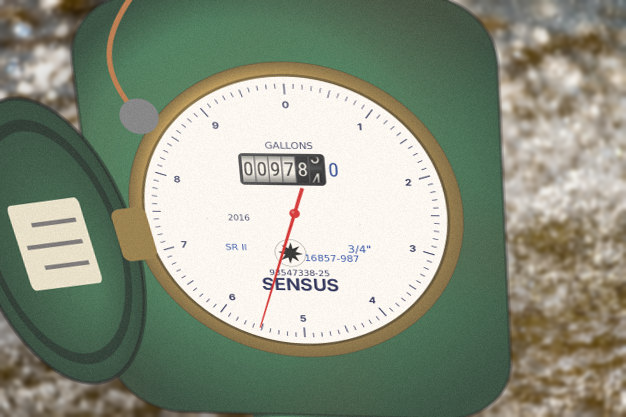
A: 97835.5 gal
